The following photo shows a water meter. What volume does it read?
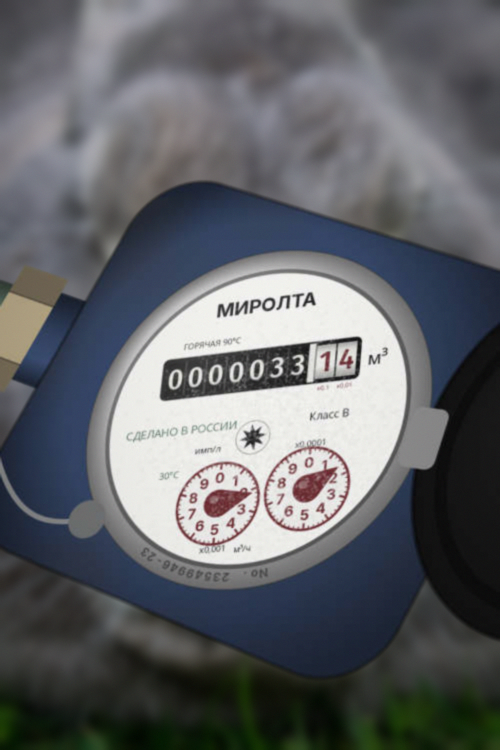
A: 33.1421 m³
